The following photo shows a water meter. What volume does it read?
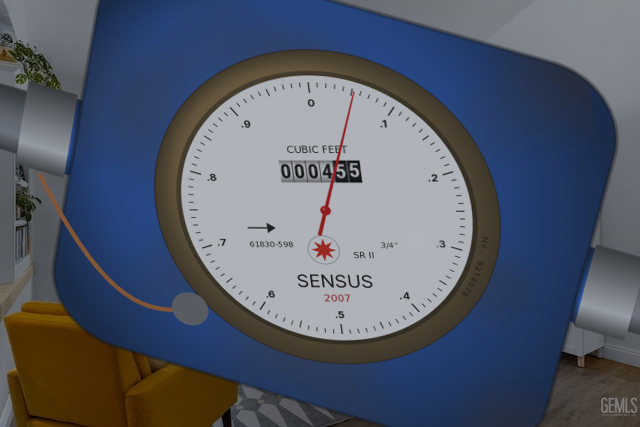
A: 455.05 ft³
